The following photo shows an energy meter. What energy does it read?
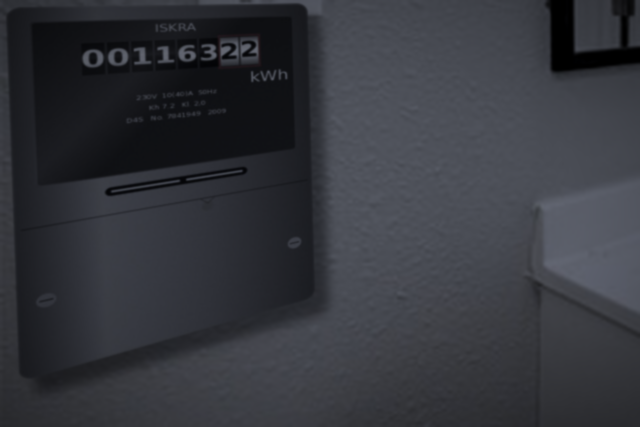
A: 1163.22 kWh
